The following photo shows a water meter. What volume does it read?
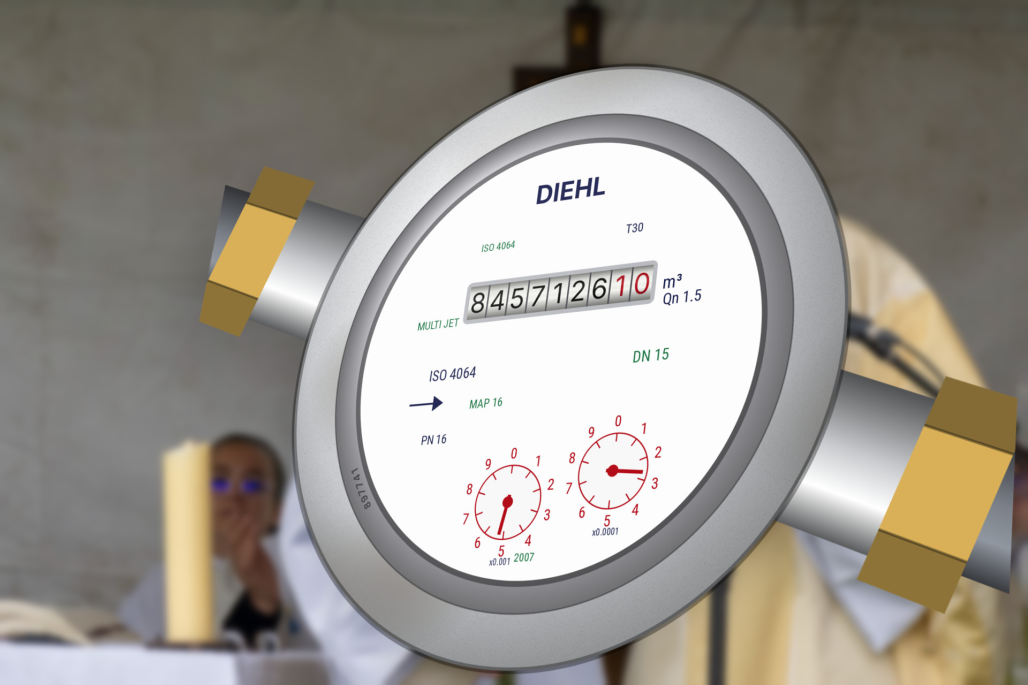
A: 8457126.1052 m³
